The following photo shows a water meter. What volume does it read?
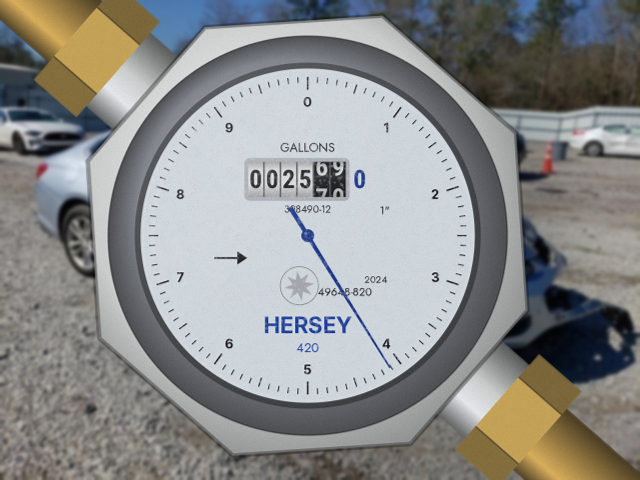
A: 25694.1 gal
